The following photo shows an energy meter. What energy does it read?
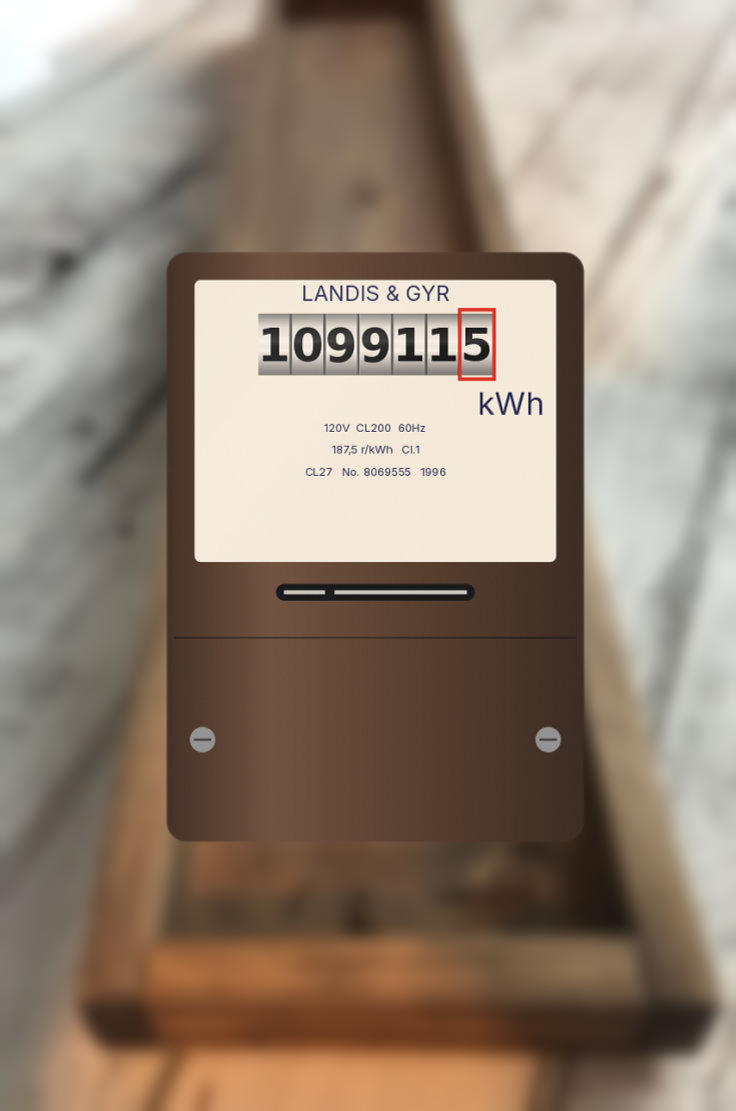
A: 109911.5 kWh
